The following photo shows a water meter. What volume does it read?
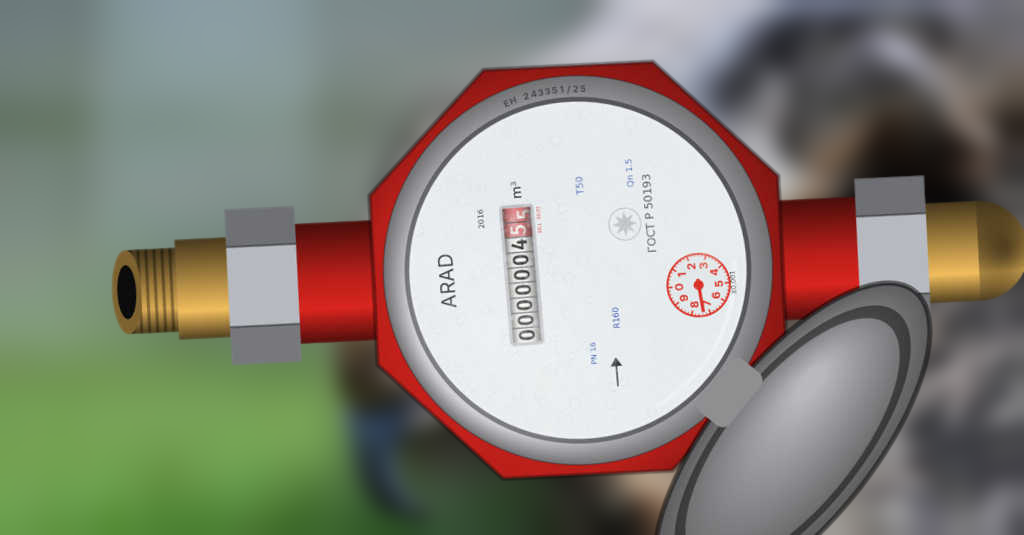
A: 4.547 m³
